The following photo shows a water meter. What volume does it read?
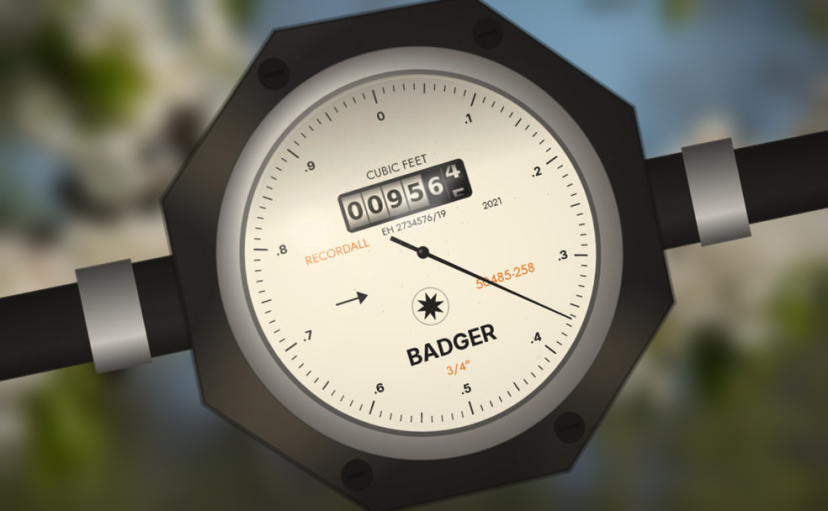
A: 9564.36 ft³
